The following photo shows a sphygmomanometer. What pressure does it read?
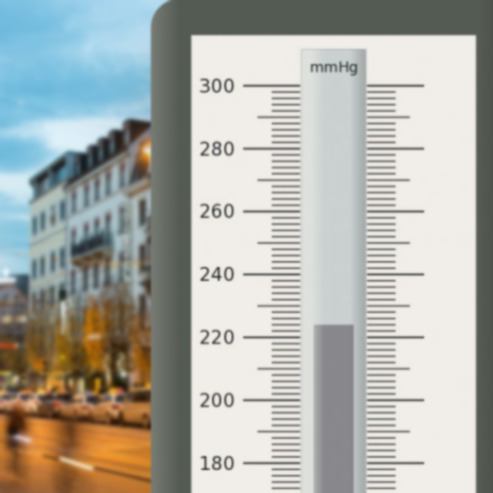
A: 224 mmHg
